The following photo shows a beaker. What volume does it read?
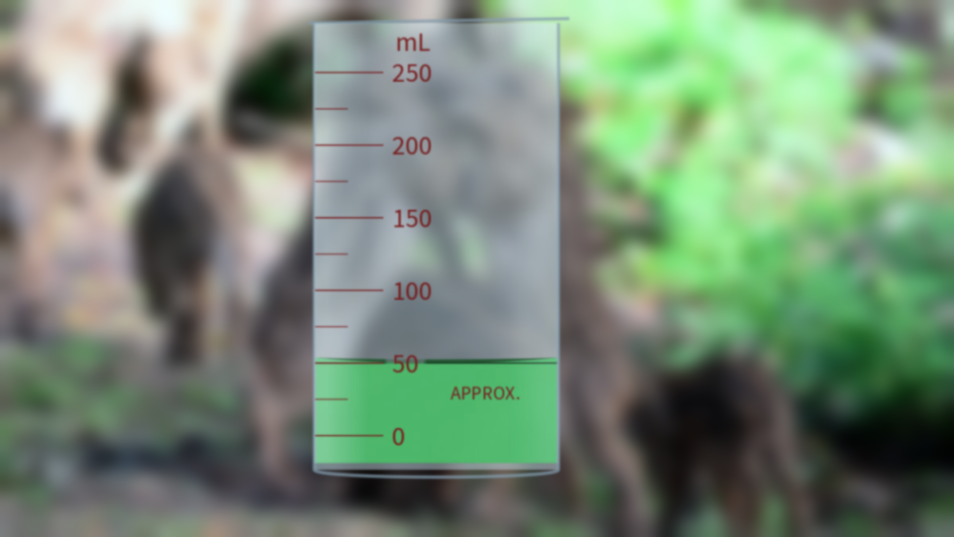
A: 50 mL
